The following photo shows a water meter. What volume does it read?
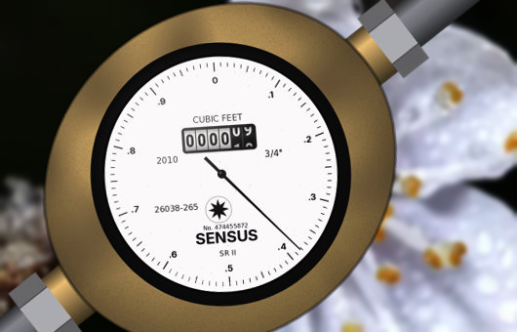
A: 9.38 ft³
